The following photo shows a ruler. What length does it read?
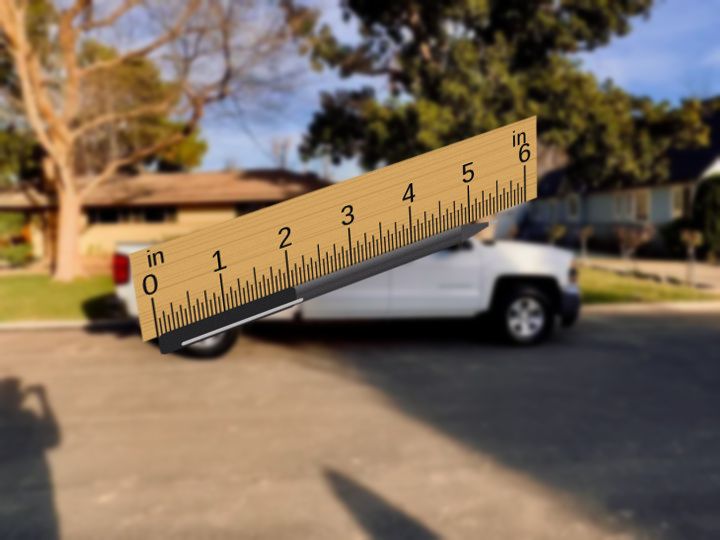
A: 5.5 in
